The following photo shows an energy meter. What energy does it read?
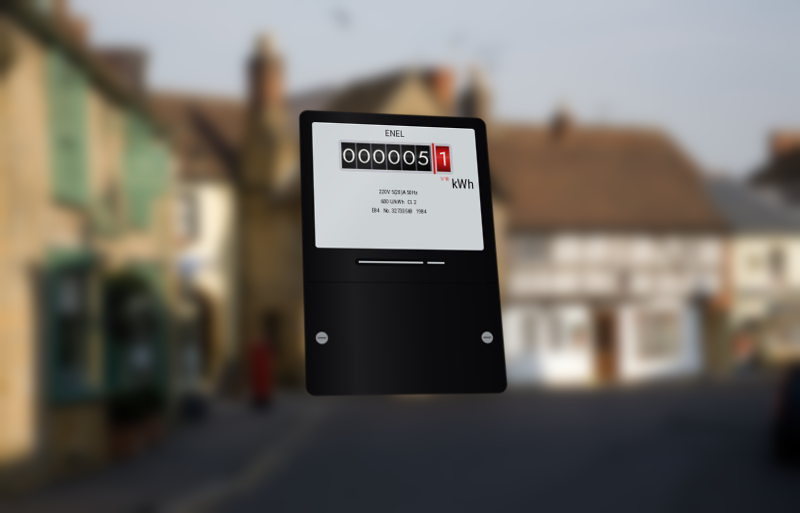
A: 5.1 kWh
